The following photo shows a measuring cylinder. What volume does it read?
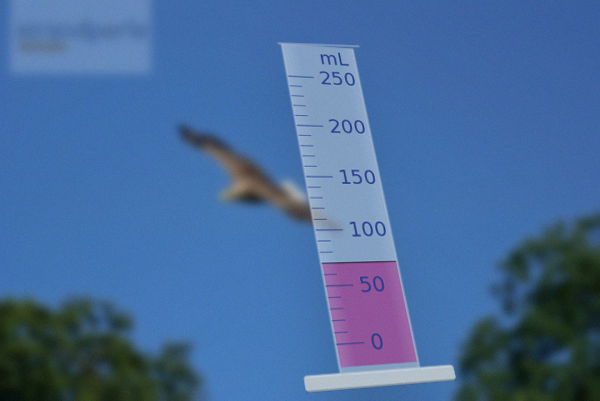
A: 70 mL
